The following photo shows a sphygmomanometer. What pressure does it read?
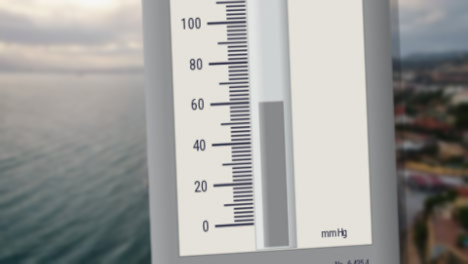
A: 60 mmHg
